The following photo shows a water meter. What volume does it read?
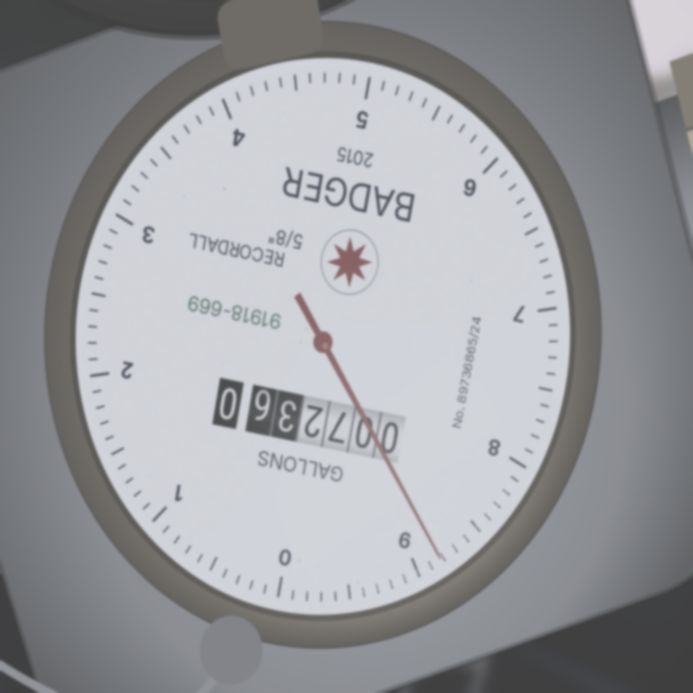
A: 72358.8 gal
